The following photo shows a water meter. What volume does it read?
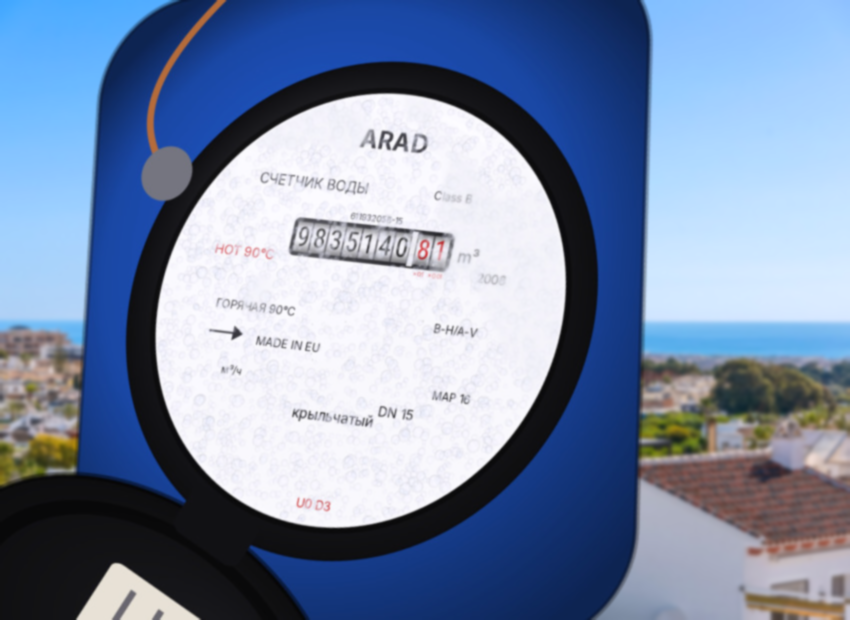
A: 9835140.81 m³
